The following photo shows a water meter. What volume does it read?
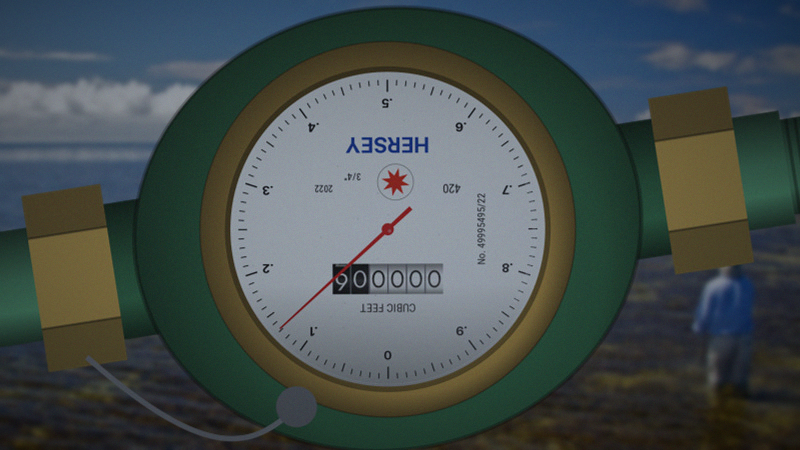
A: 6.13 ft³
